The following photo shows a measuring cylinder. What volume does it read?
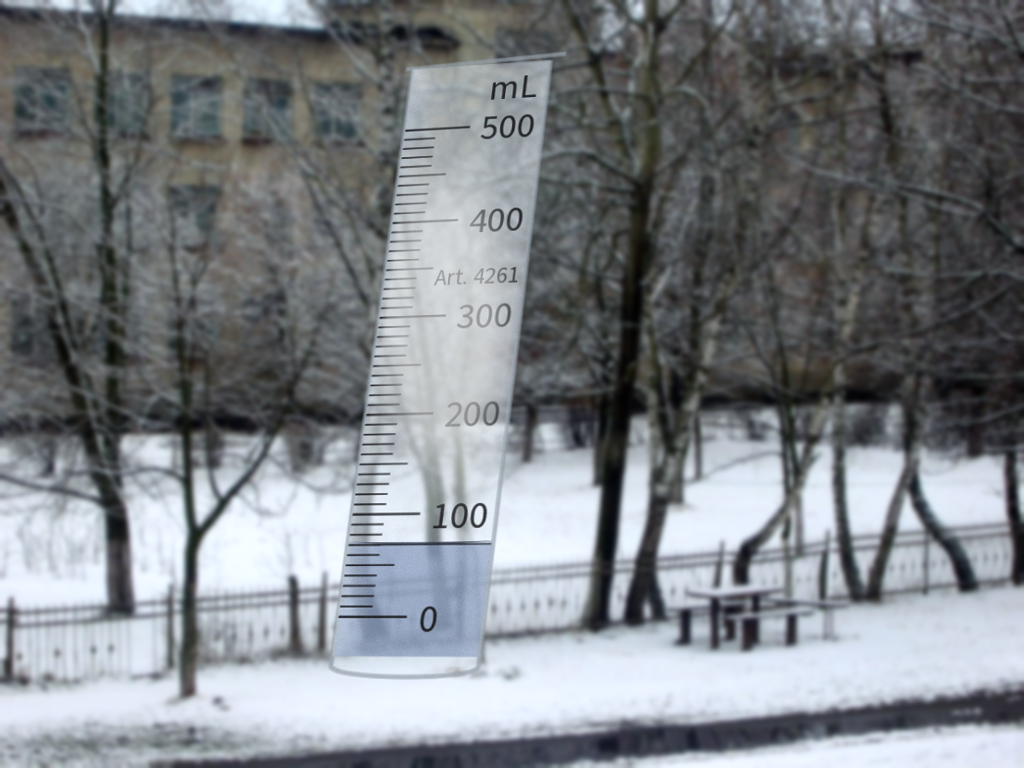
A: 70 mL
